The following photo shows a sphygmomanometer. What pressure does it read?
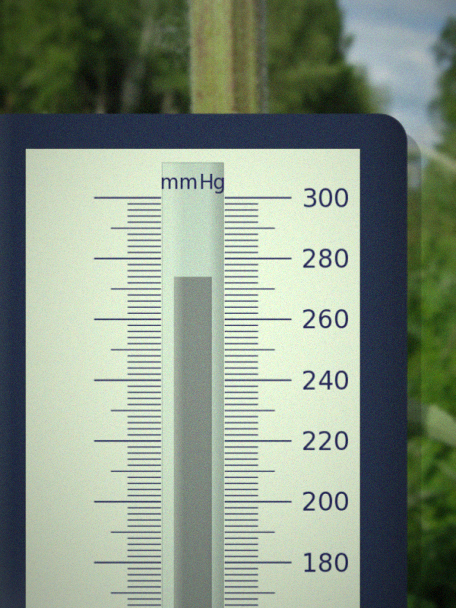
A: 274 mmHg
